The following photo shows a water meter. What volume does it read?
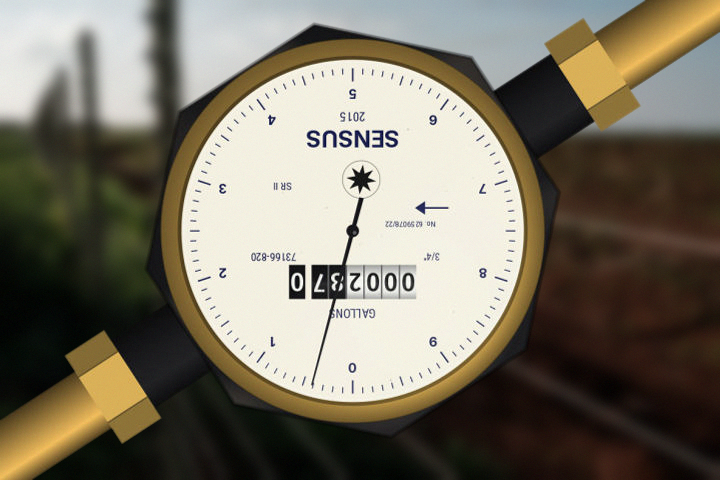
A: 2870.4 gal
